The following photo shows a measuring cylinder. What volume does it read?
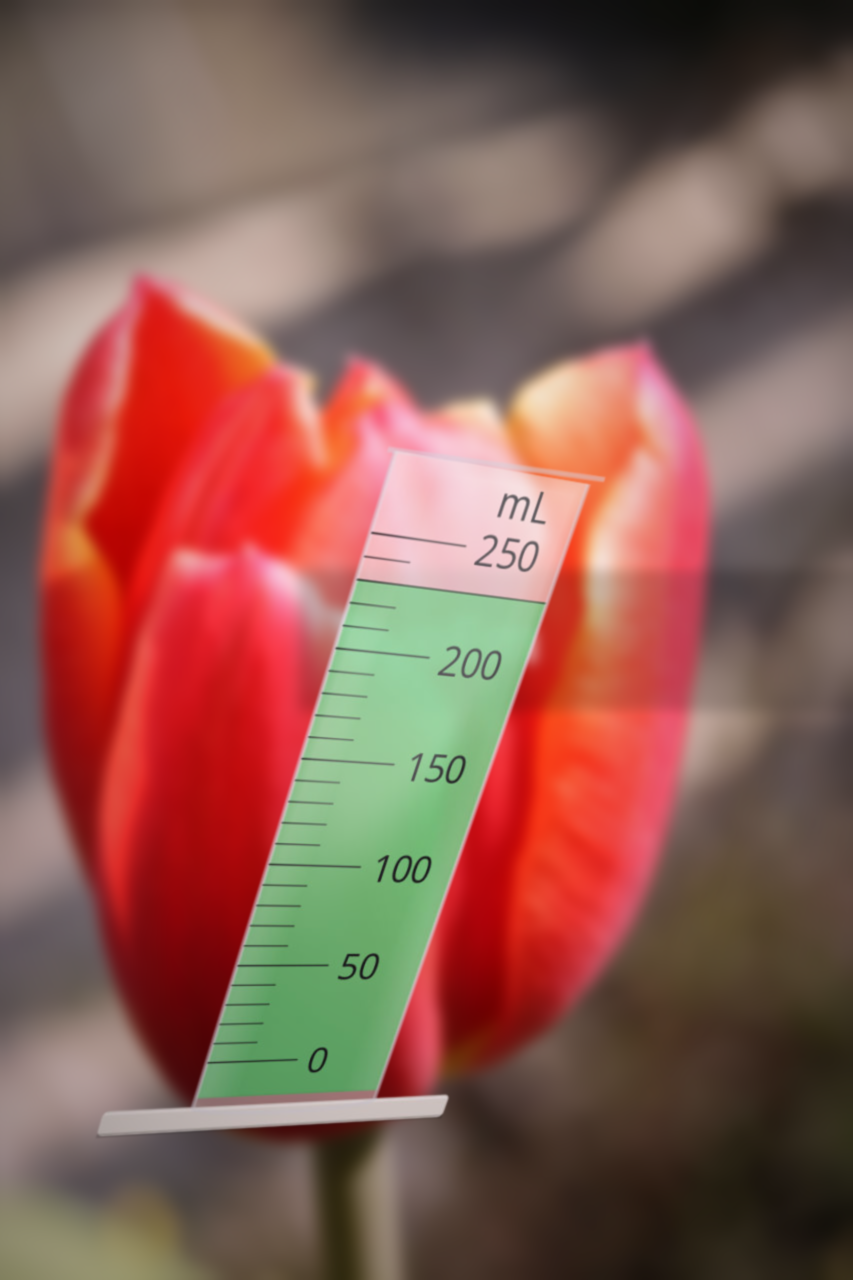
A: 230 mL
